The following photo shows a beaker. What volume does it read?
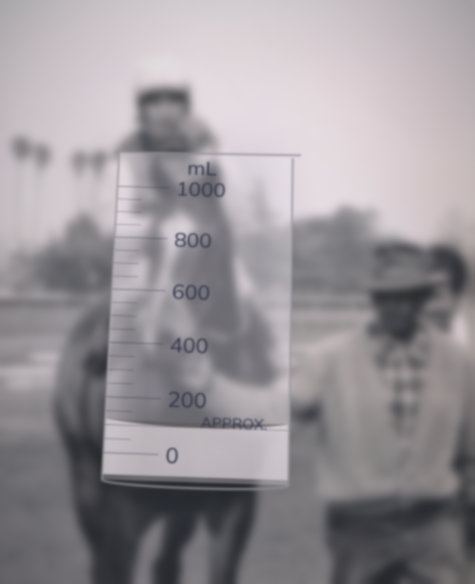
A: 100 mL
